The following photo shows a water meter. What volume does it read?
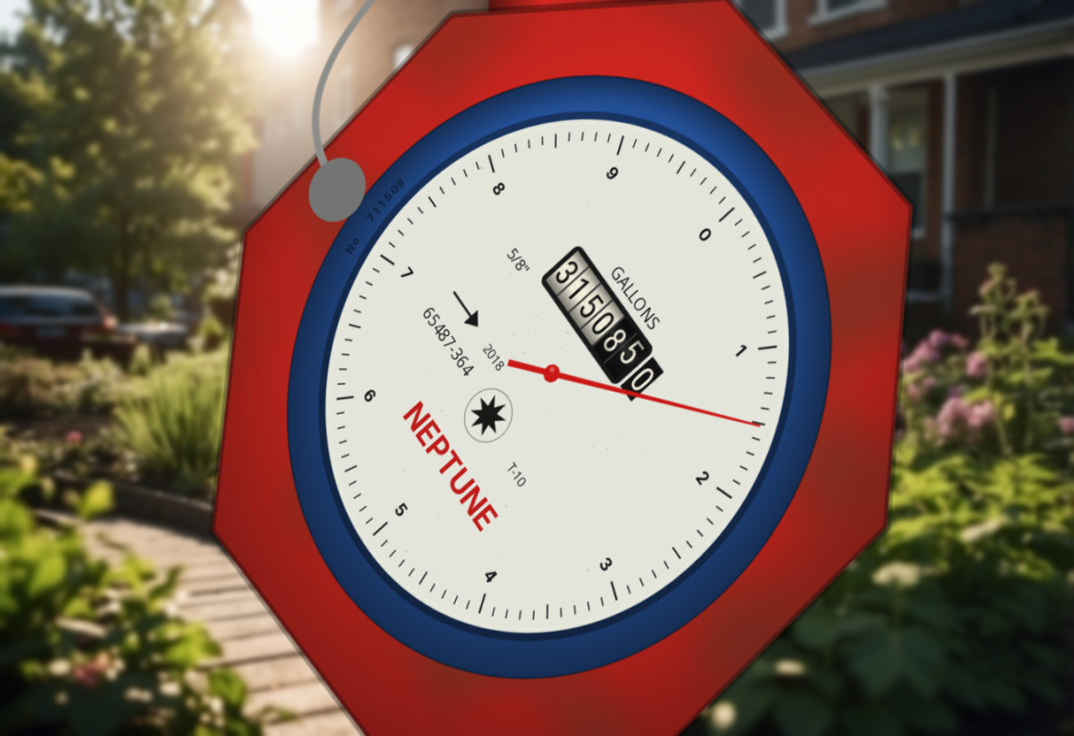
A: 3150851.5 gal
